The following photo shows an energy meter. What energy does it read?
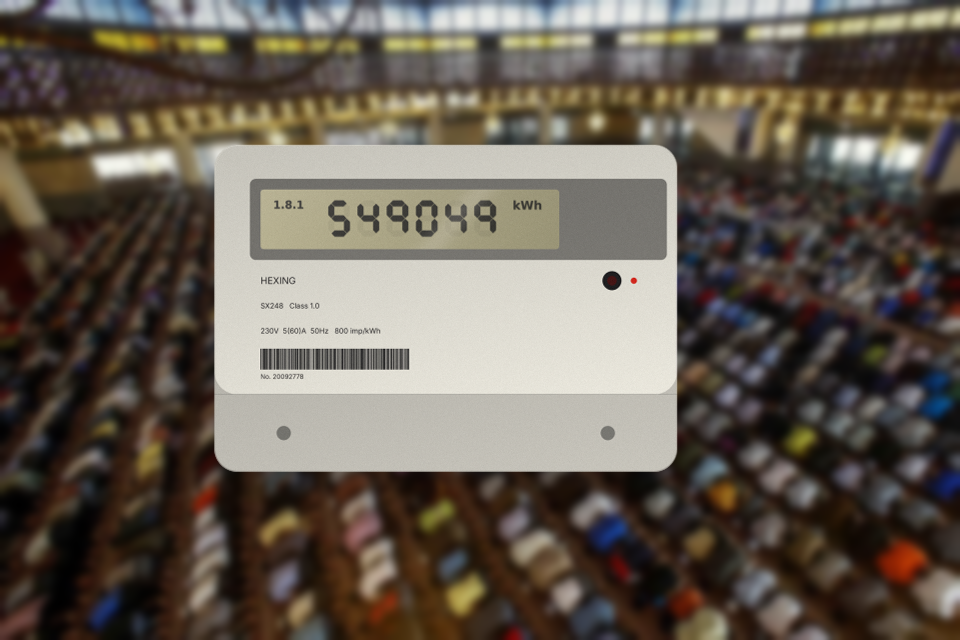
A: 549049 kWh
